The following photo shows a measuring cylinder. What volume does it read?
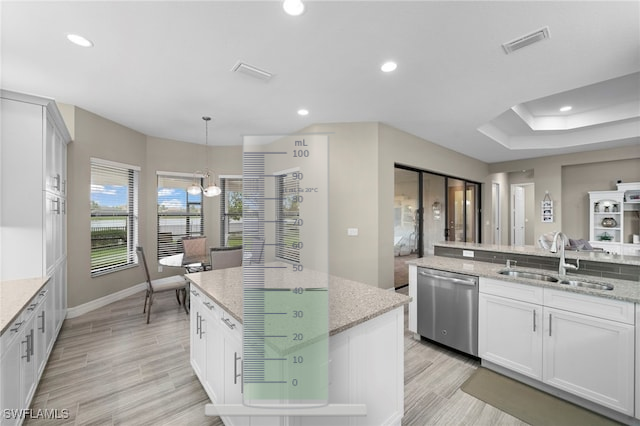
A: 40 mL
